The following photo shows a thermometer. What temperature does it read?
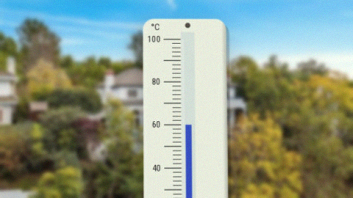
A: 60 °C
